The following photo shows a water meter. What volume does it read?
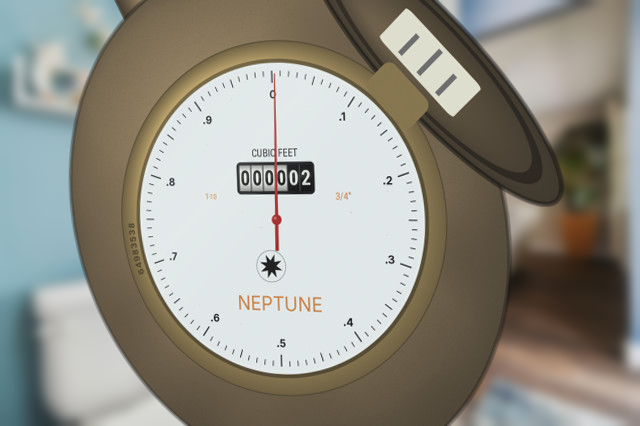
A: 2.00 ft³
